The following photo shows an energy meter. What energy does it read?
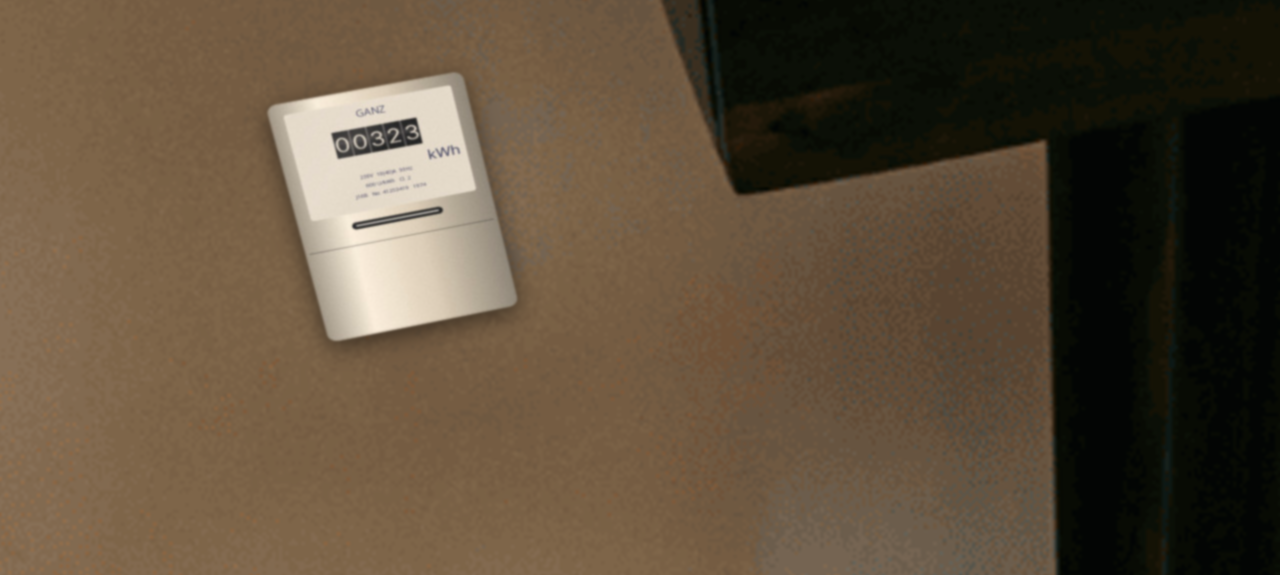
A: 323 kWh
